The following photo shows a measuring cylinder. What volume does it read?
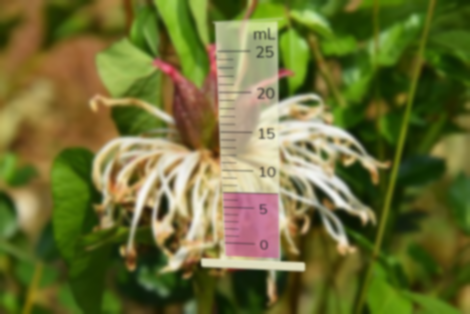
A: 7 mL
